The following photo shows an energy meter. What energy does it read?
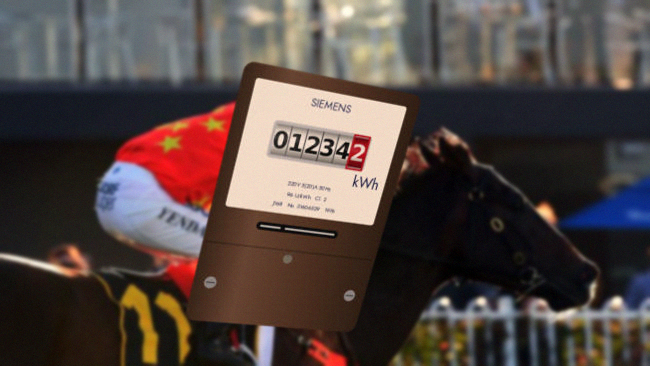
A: 1234.2 kWh
